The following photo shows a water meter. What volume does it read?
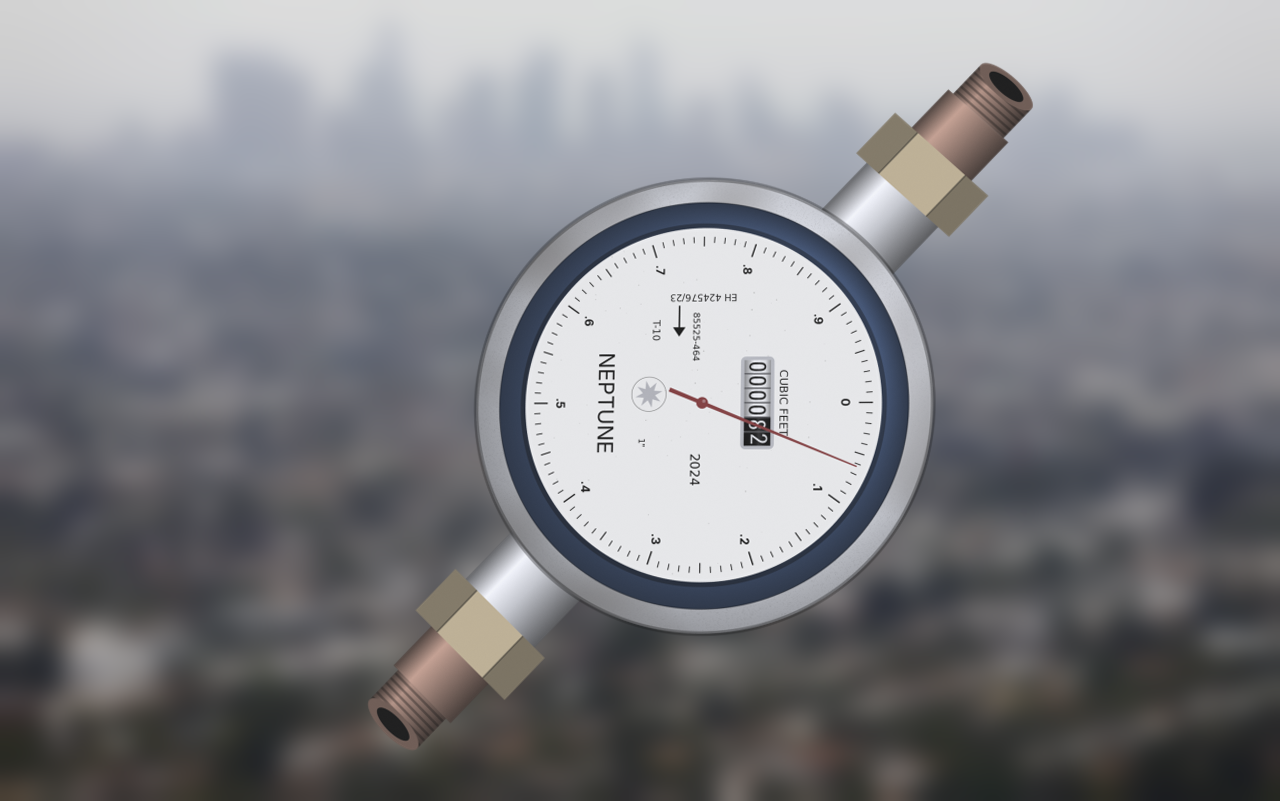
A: 82.06 ft³
